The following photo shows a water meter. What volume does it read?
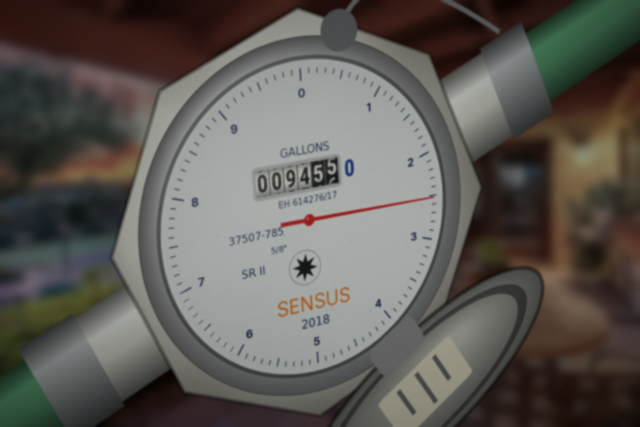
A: 94552.5 gal
